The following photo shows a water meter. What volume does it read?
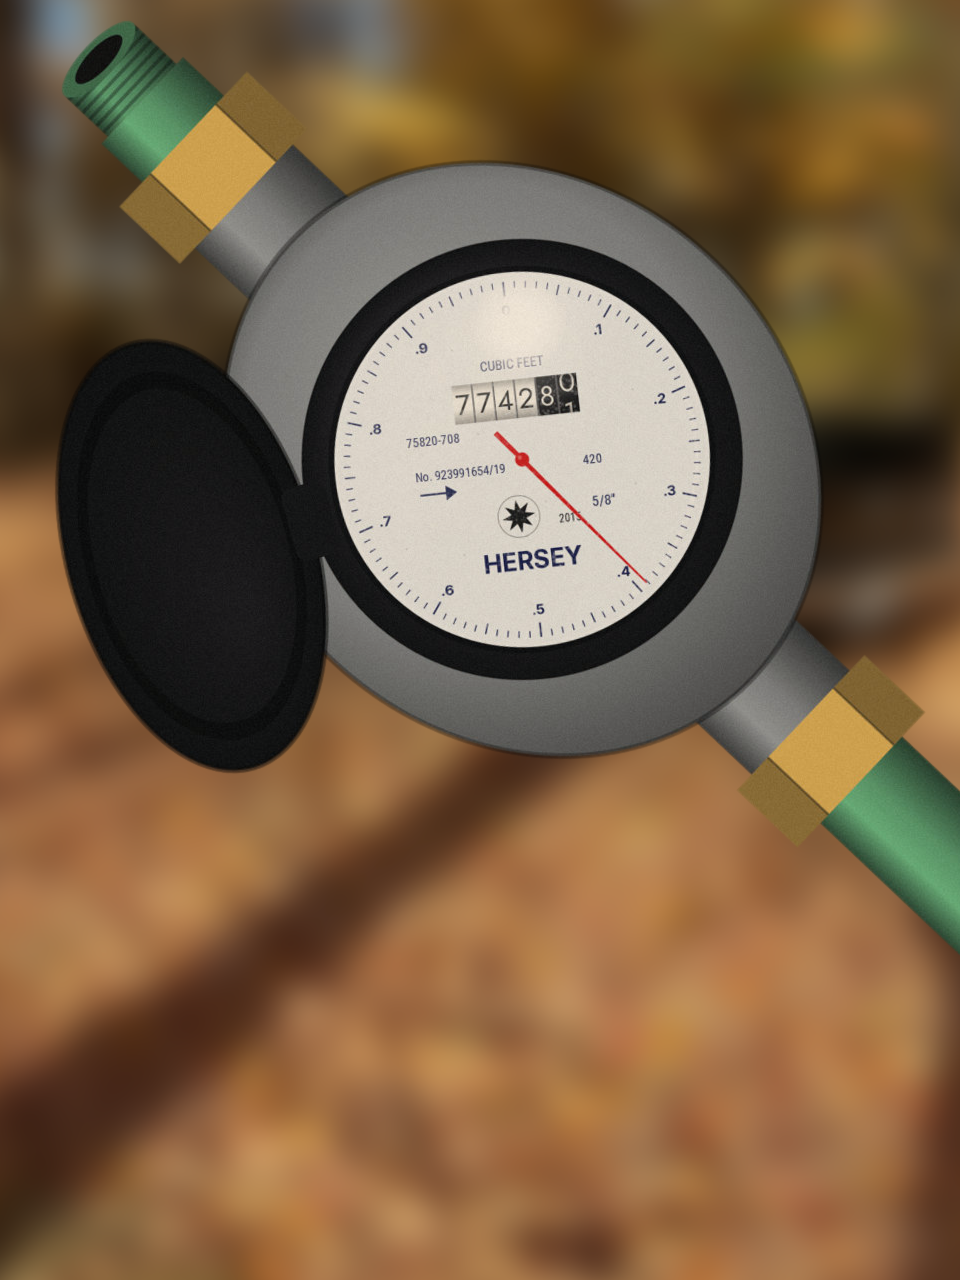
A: 774280.39 ft³
